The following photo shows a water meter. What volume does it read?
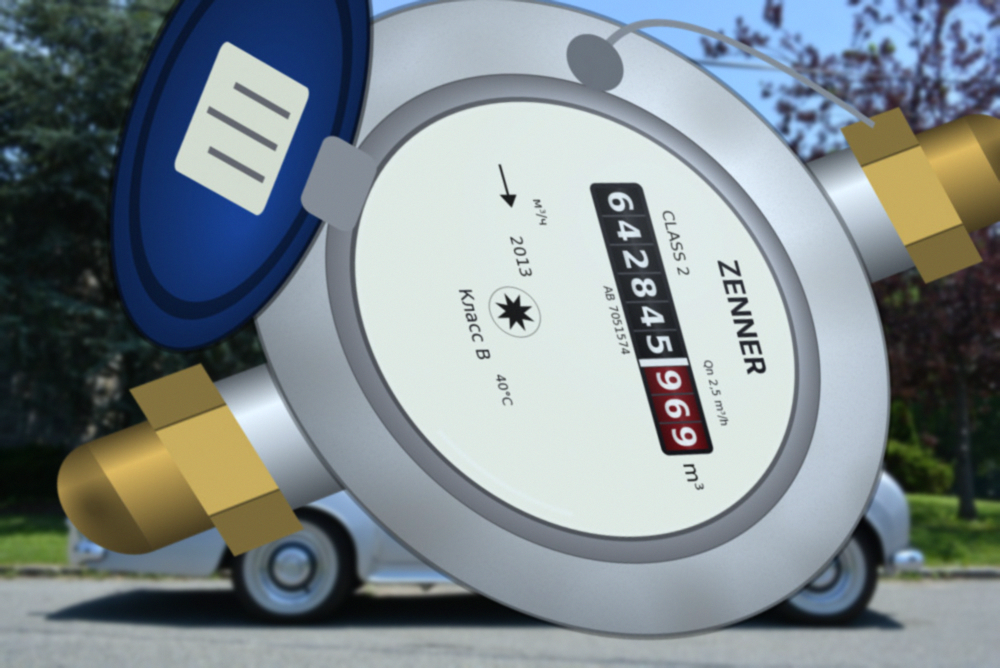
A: 642845.969 m³
